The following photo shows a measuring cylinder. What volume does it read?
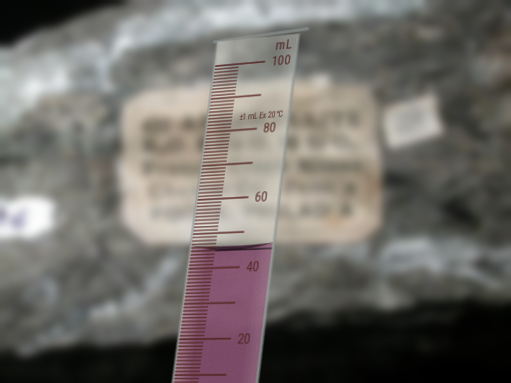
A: 45 mL
